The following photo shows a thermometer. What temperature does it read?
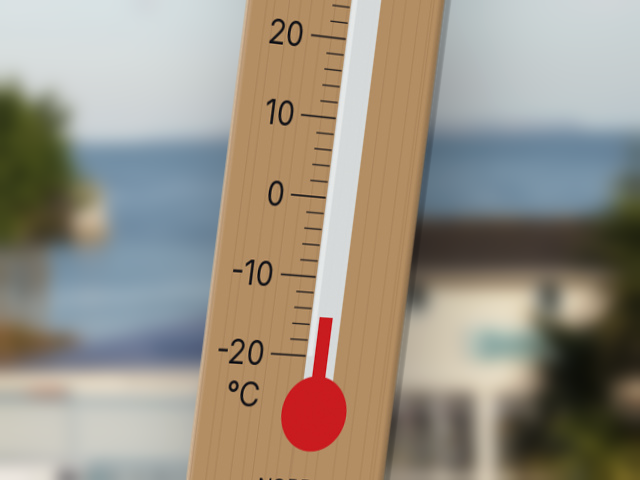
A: -15 °C
